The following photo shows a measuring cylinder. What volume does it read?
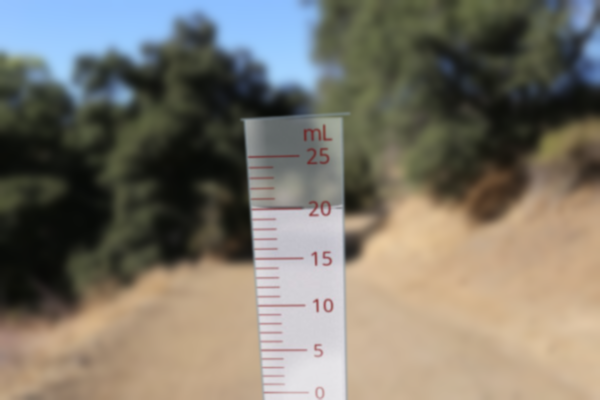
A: 20 mL
